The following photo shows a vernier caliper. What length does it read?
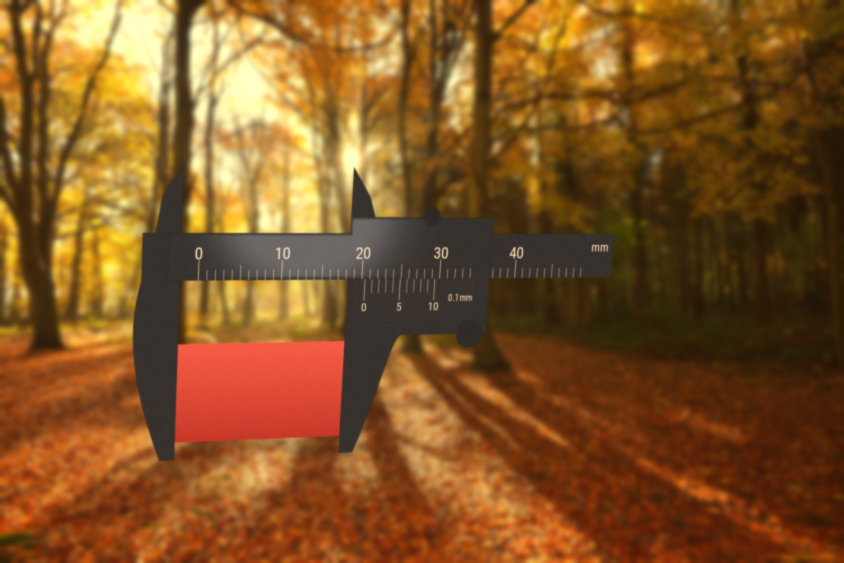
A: 20.4 mm
